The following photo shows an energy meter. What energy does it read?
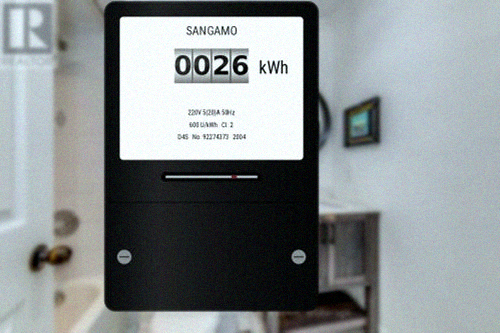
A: 26 kWh
